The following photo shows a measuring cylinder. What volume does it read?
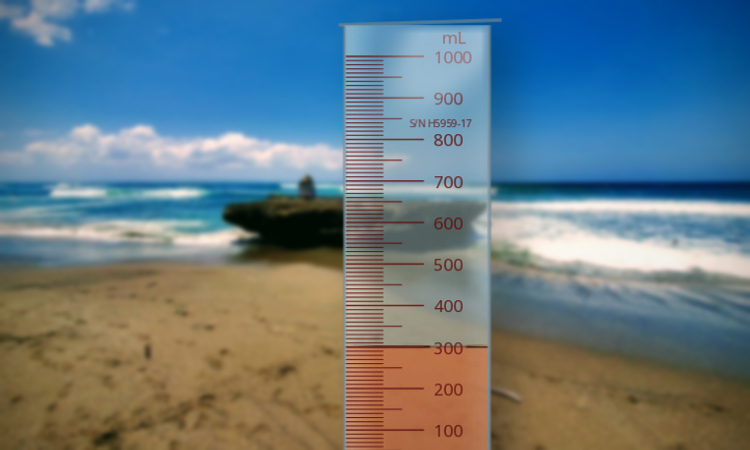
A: 300 mL
